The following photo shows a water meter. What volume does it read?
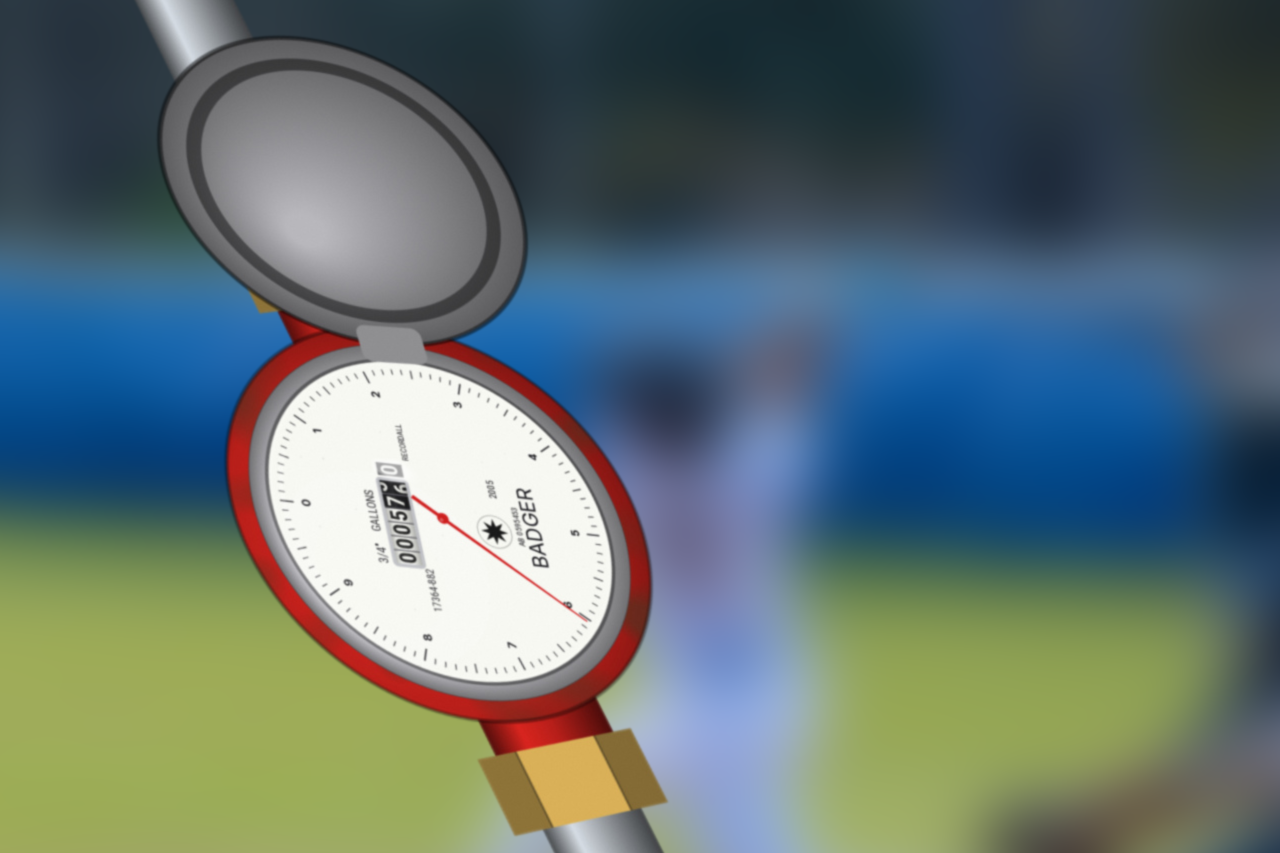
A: 5756.0 gal
